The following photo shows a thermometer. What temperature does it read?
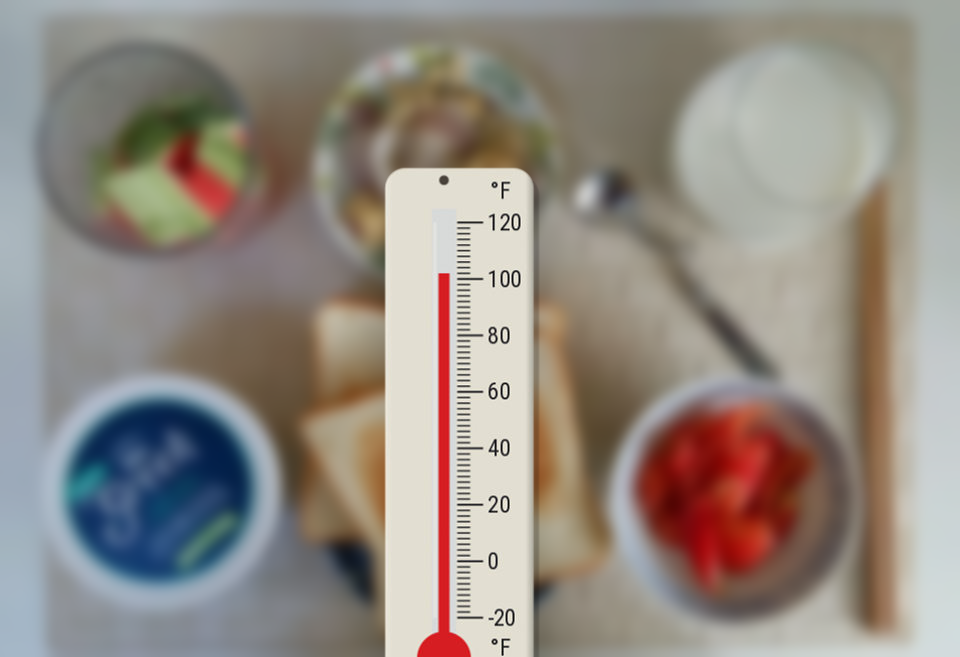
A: 102 °F
